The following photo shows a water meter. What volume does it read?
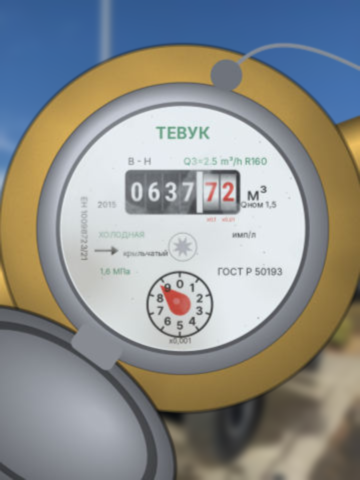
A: 637.728 m³
